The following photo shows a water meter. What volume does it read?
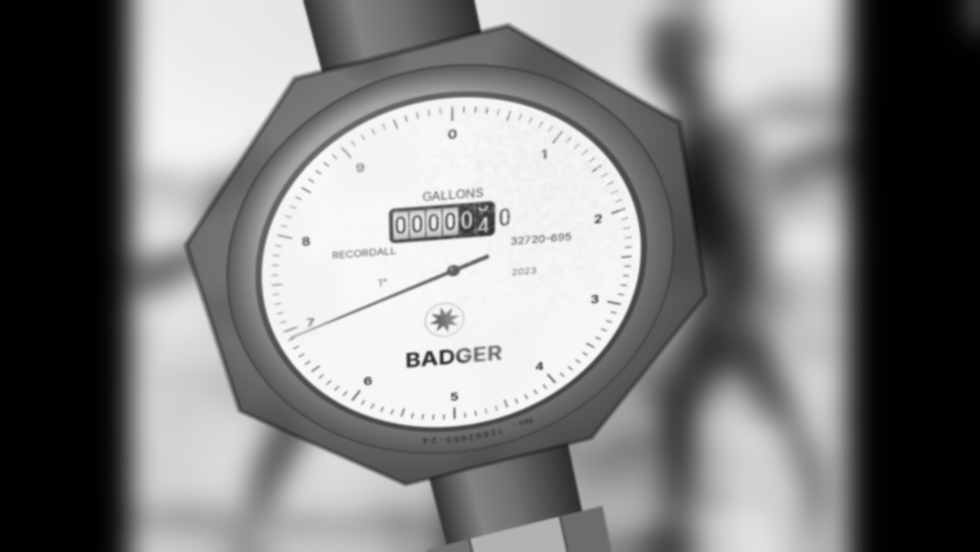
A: 36.9 gal
